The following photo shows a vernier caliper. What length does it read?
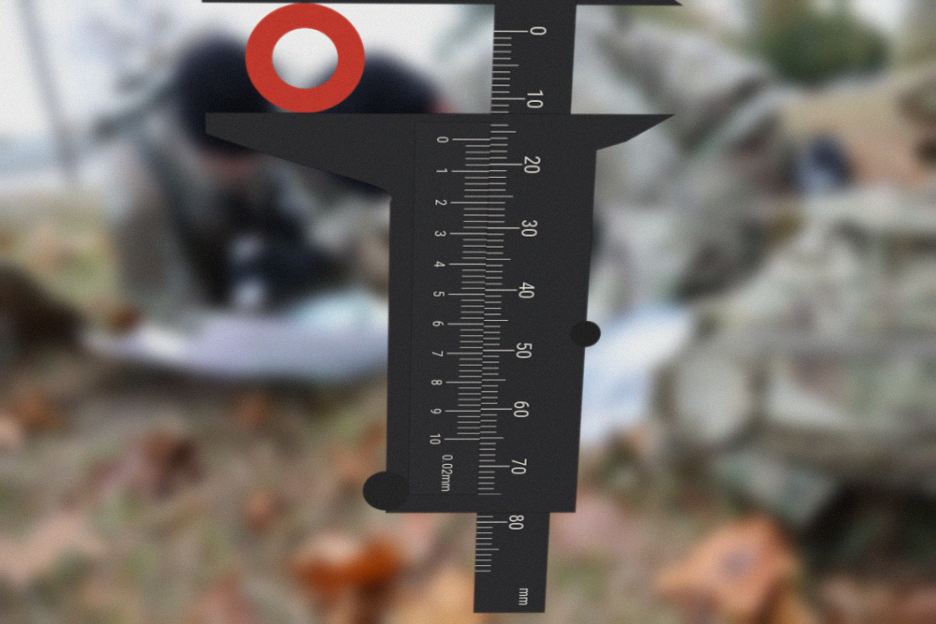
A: 16.2 mm
